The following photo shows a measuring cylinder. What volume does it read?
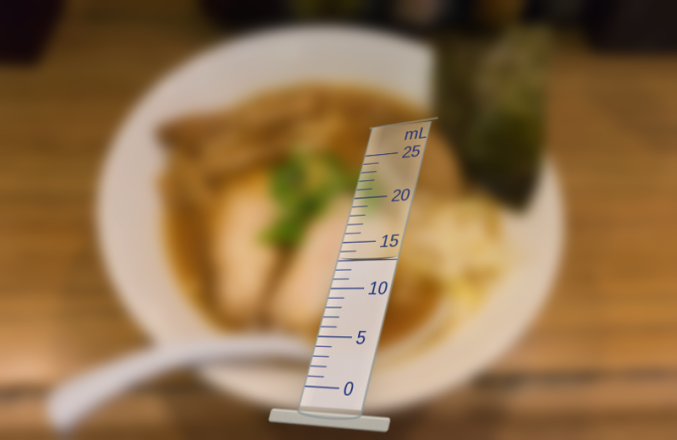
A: 13 mL
